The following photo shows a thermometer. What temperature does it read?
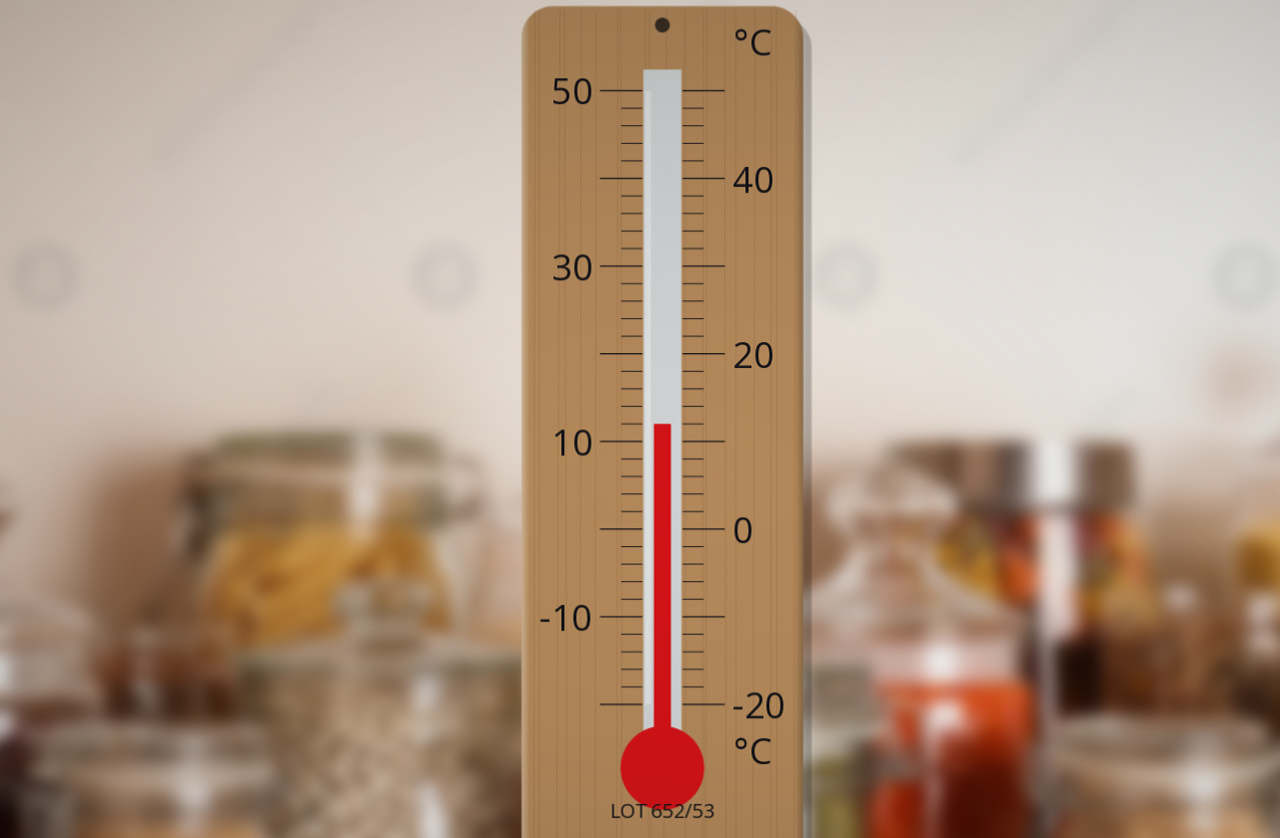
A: 12 °C
